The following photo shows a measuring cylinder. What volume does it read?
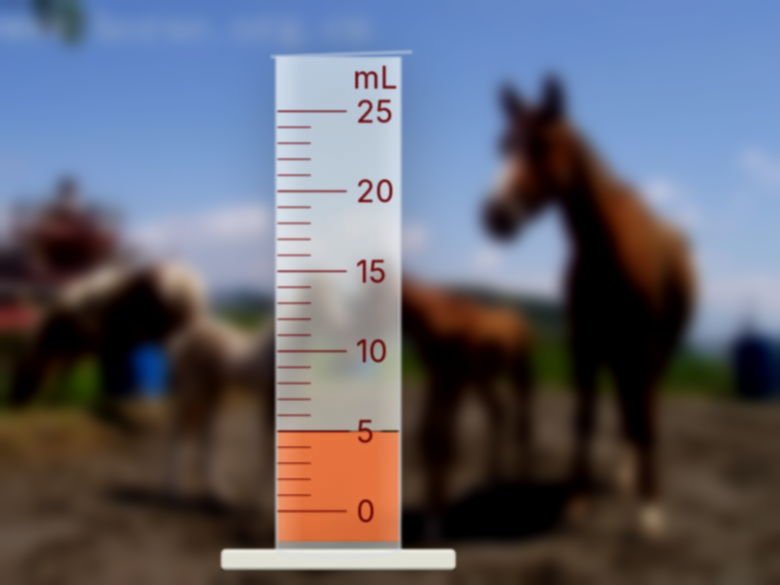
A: 5 mL
